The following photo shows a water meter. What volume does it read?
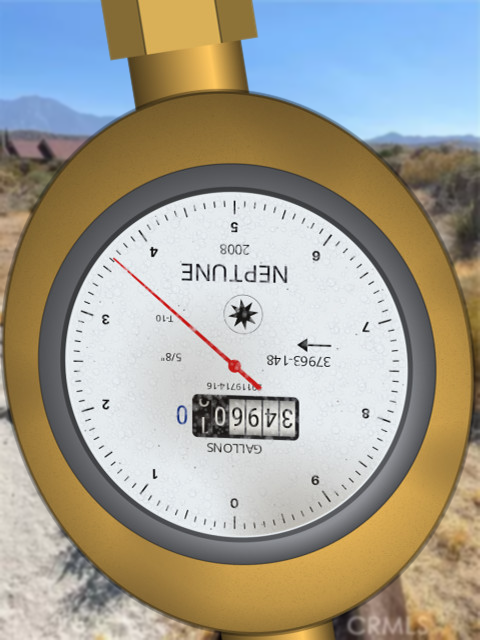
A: 3496013.6 gal
